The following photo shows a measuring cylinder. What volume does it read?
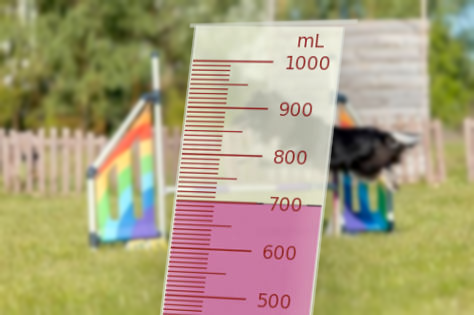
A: 700 mL
